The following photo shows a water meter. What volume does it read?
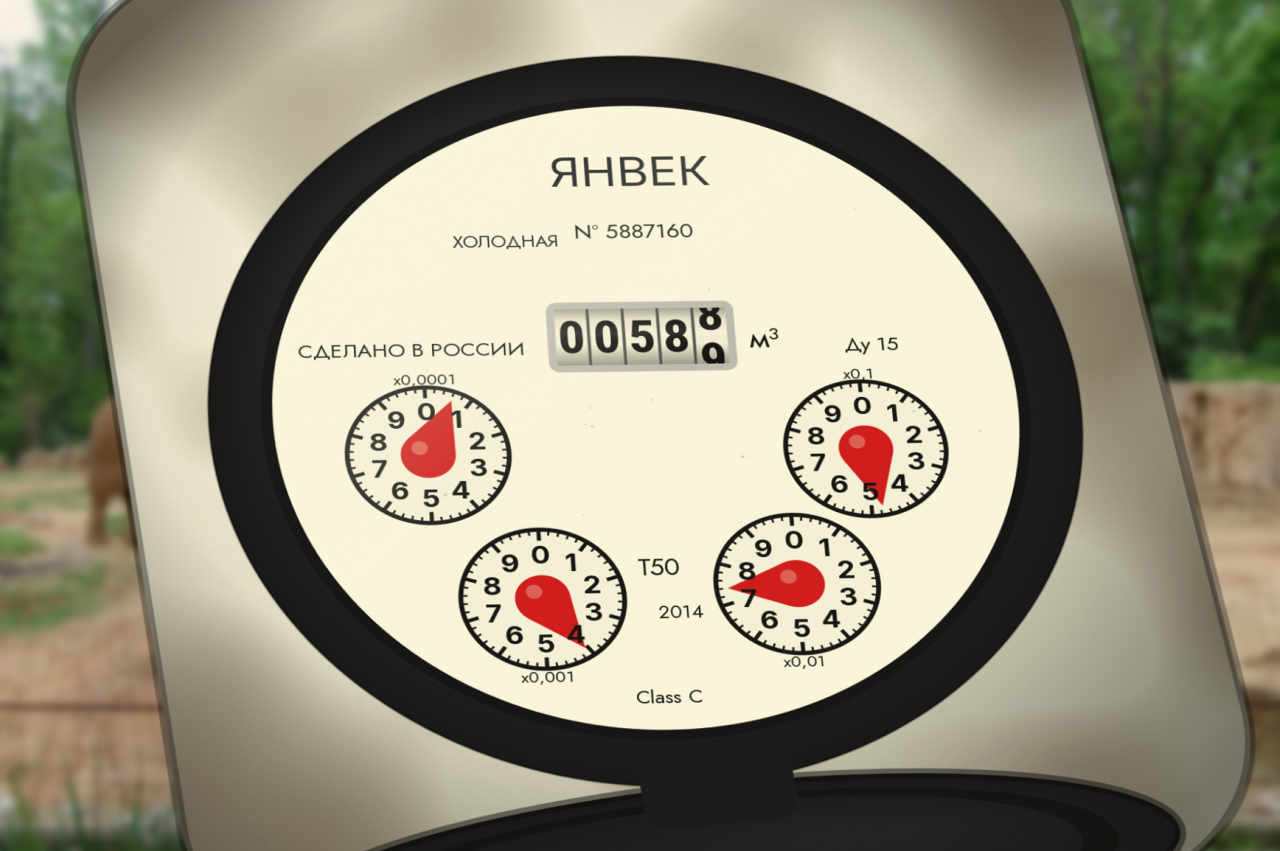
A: 588.4740 m³
